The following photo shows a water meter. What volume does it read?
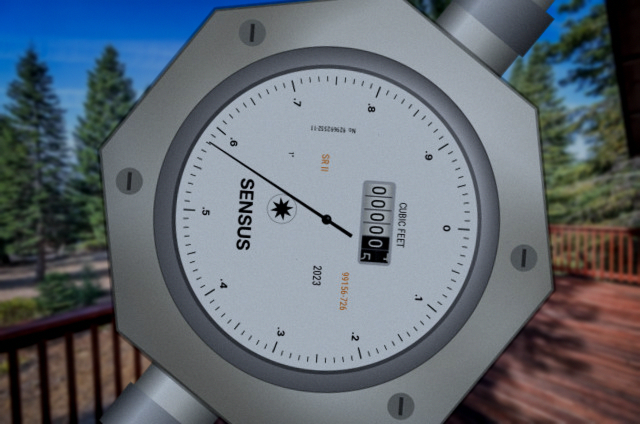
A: 4.58 ft³
